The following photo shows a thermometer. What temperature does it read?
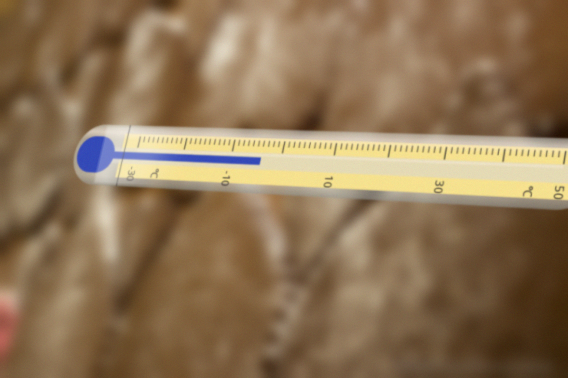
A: -4 °C
